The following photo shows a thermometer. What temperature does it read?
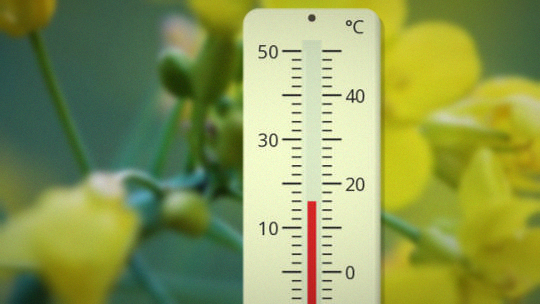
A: 16 °C
